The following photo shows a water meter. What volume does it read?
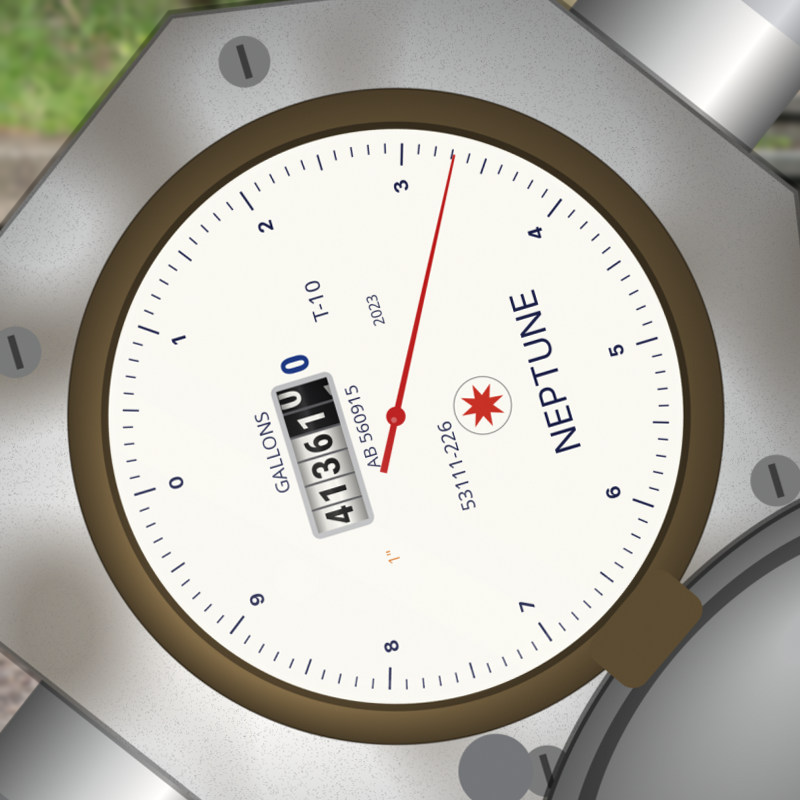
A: 4136103.3 gal
